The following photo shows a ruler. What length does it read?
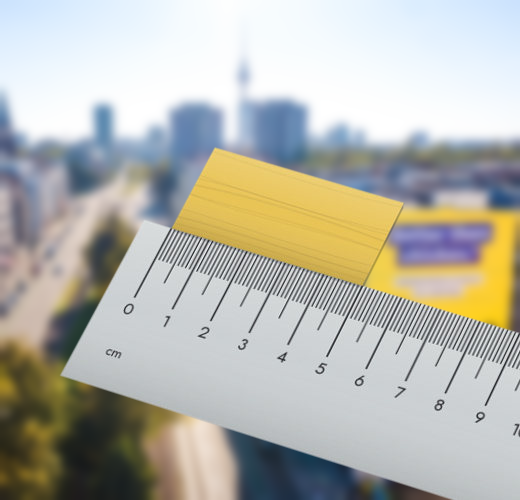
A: 5 cm
